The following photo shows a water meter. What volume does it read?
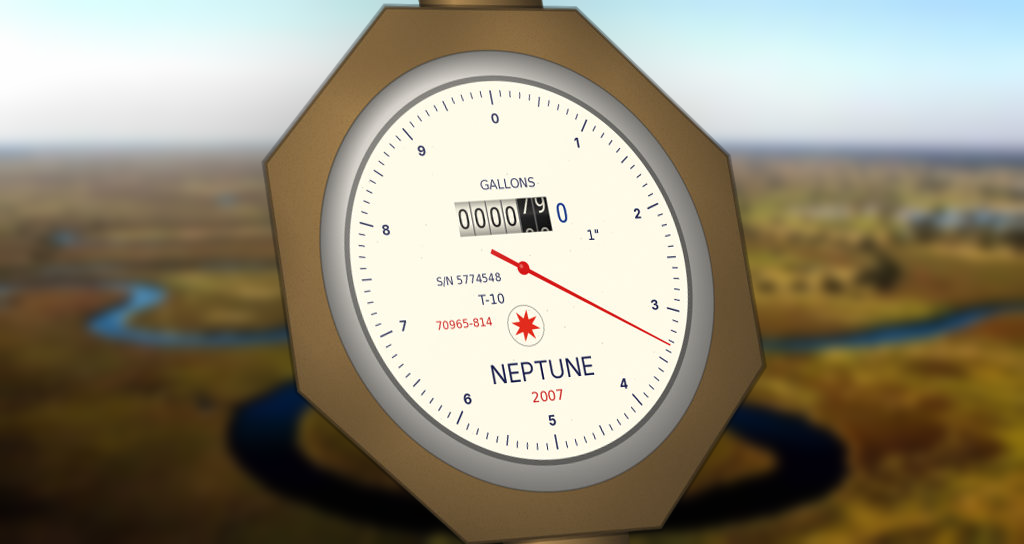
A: 793.3 gal
